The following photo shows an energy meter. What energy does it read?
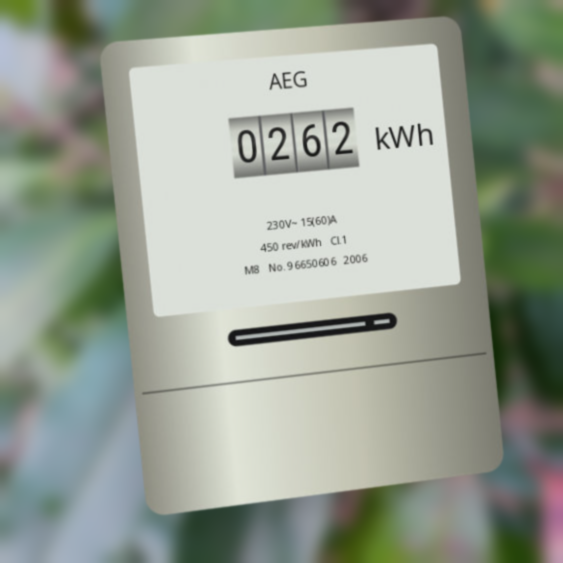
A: 262 kWh
